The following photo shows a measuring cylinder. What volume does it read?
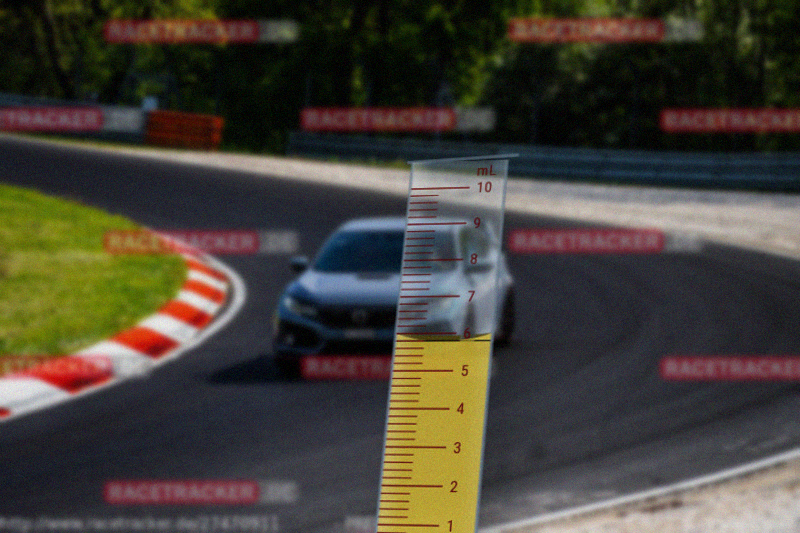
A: 5.8 mL
